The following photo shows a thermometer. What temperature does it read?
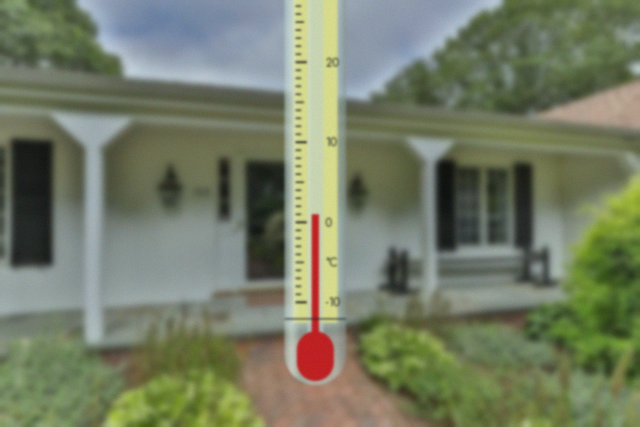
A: 1 °C
